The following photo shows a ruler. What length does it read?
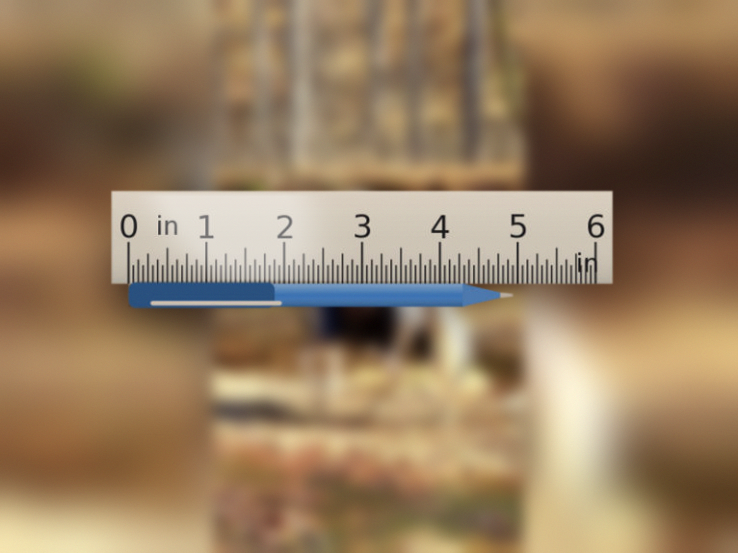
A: 4.9375 in
